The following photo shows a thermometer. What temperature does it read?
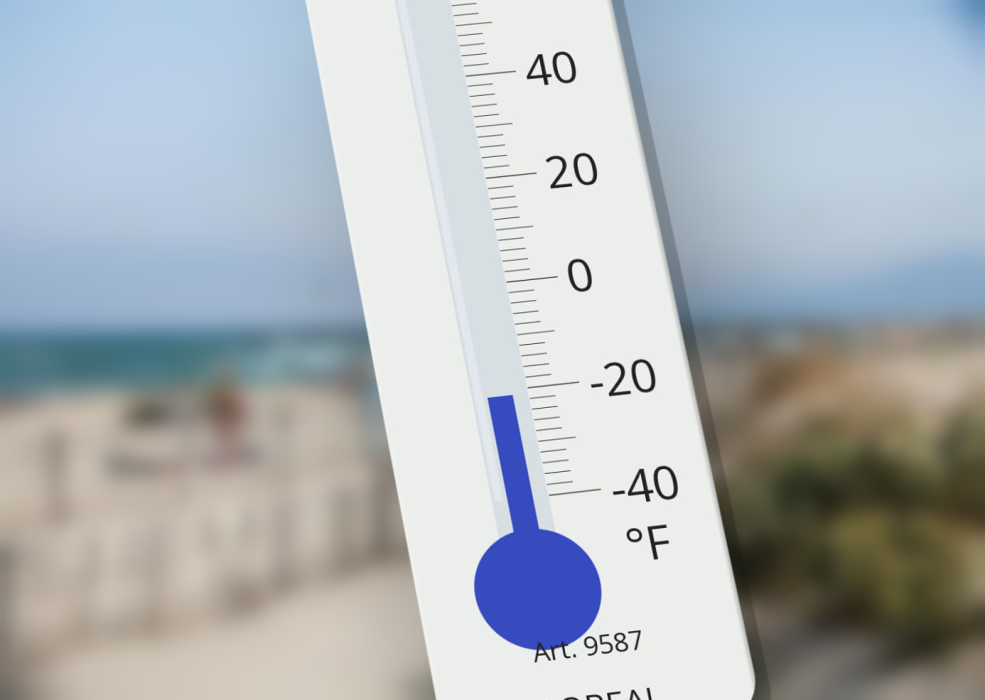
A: -21 °F
